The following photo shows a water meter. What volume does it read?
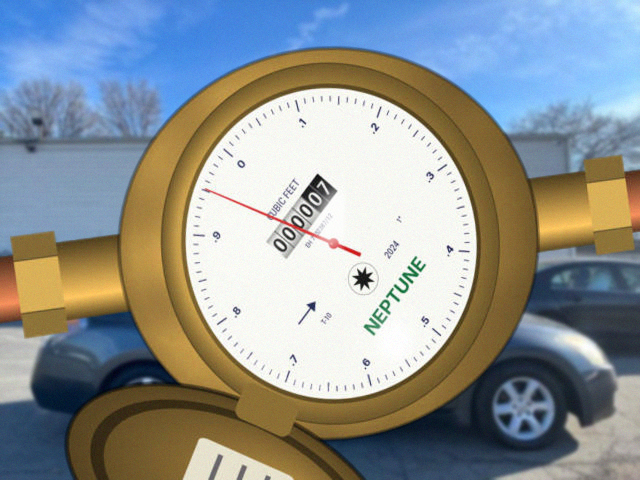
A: 6.95 ft³
